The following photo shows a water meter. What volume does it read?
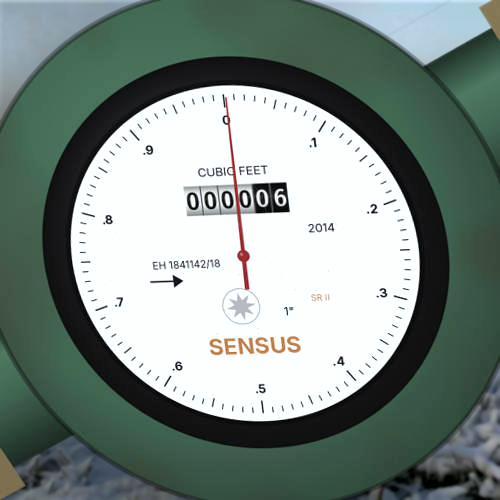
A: 6.00 ft³
